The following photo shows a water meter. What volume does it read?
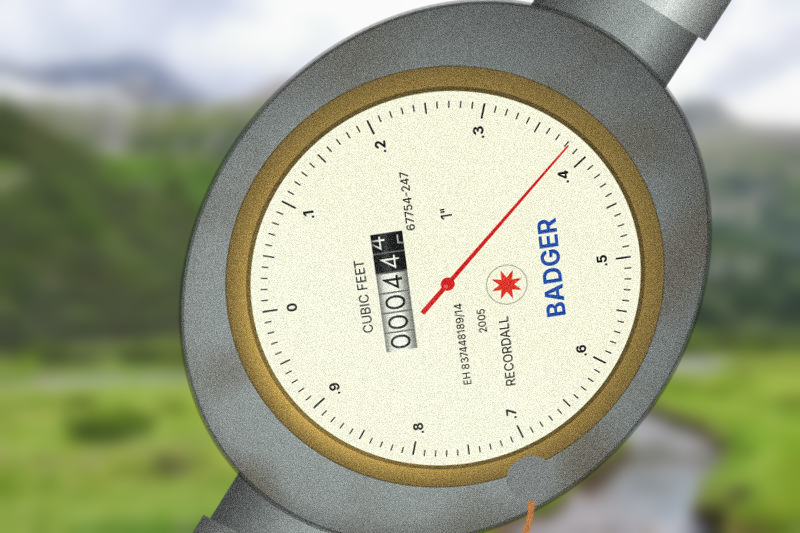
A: 444.38 ft³
